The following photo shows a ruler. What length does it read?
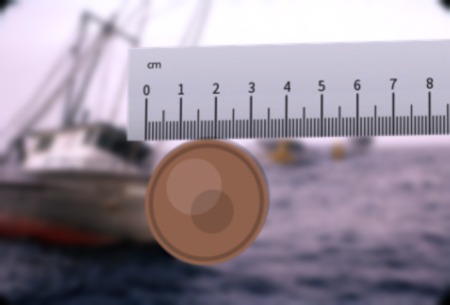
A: 3.5 cm
